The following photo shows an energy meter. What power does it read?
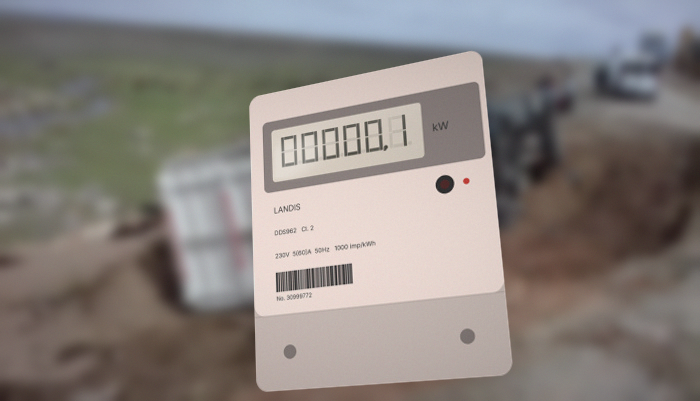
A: 0.1 kW
